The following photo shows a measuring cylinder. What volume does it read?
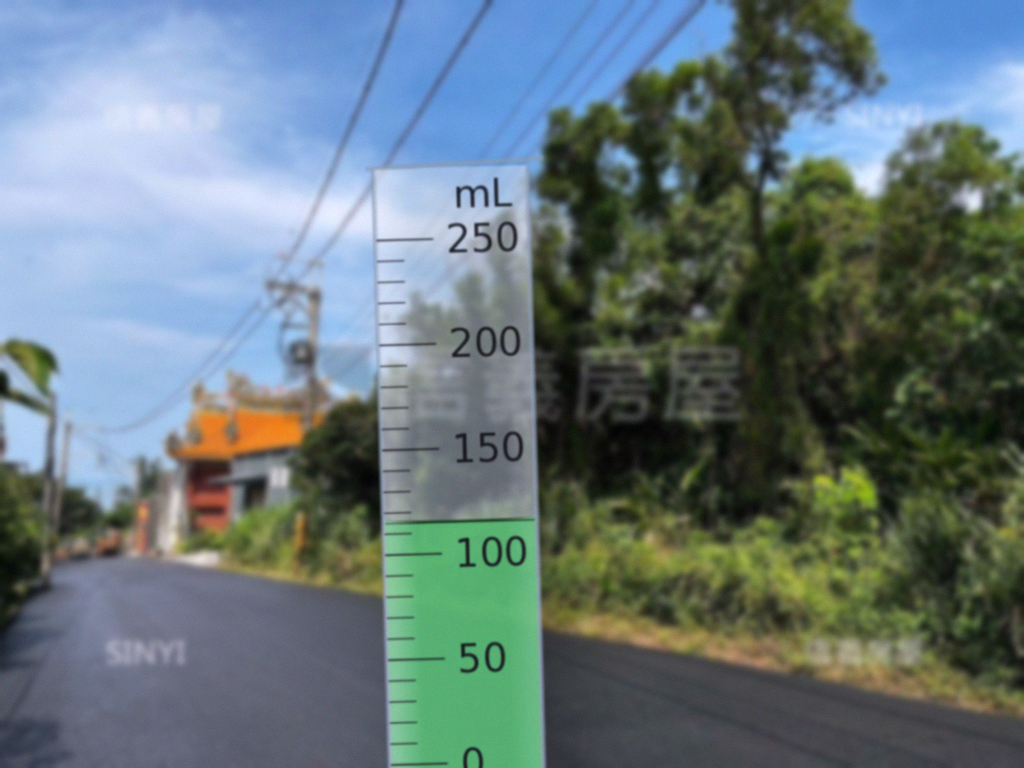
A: 115 mL
